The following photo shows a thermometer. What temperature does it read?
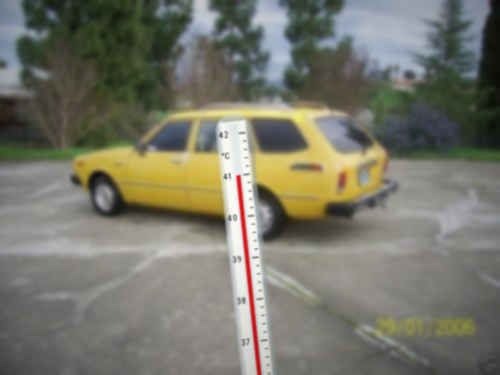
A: 41 °C
